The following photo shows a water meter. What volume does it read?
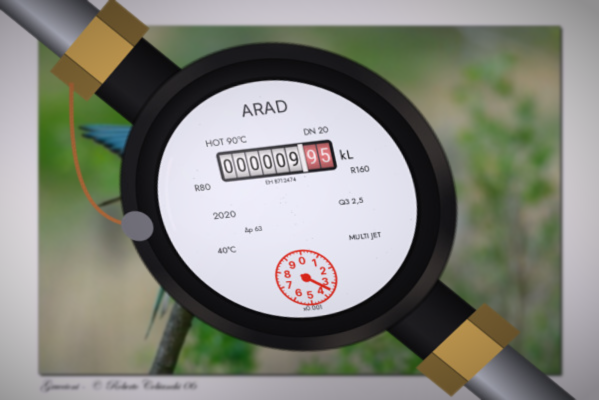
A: 9.953 kL
